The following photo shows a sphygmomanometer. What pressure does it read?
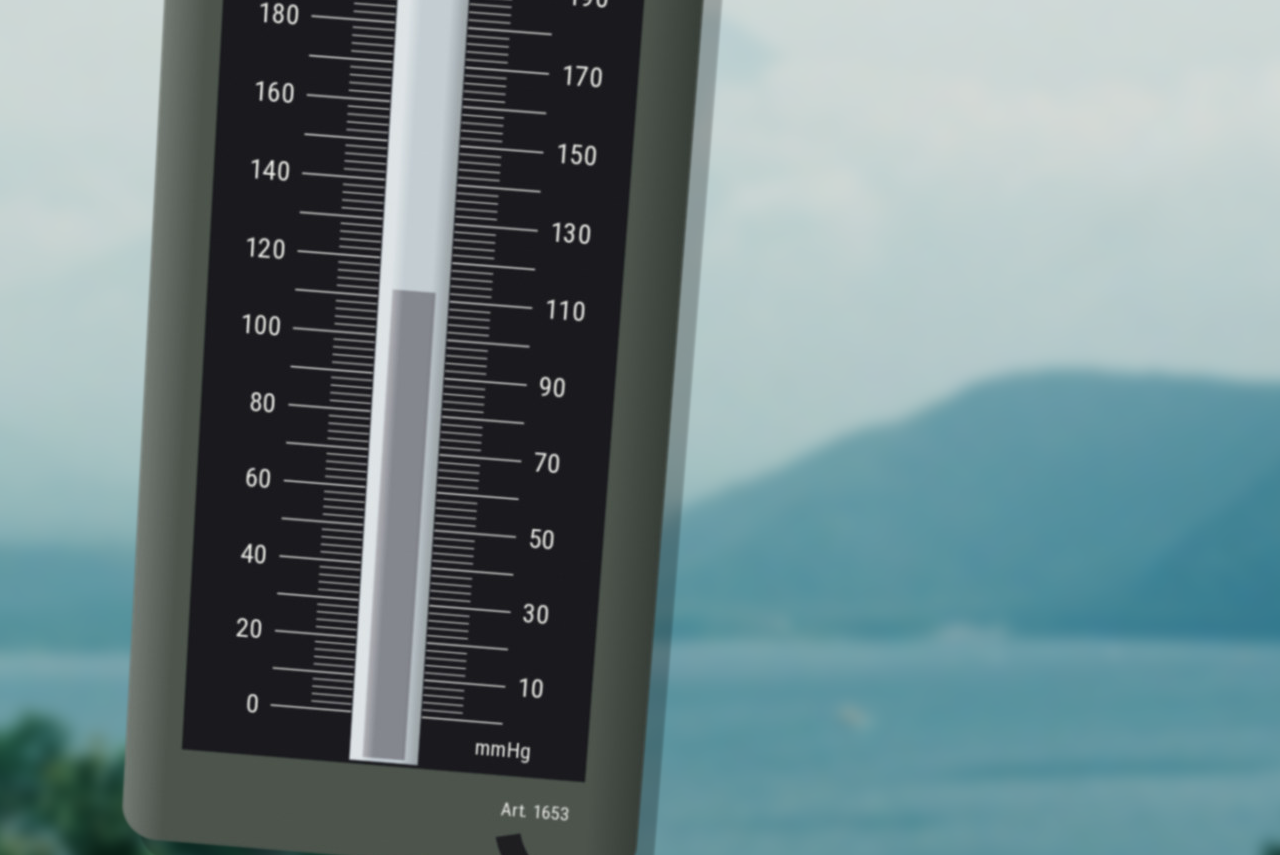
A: 112 mmHg
